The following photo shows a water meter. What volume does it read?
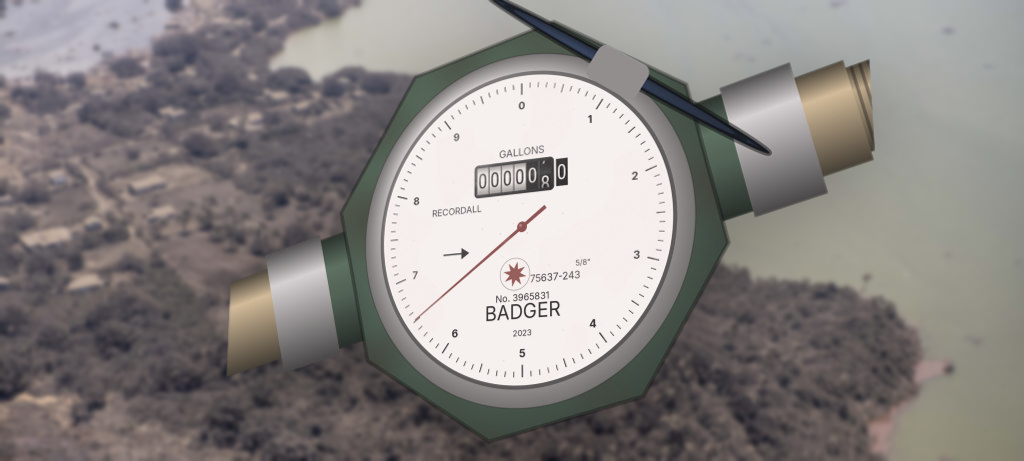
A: 76.5 gal
